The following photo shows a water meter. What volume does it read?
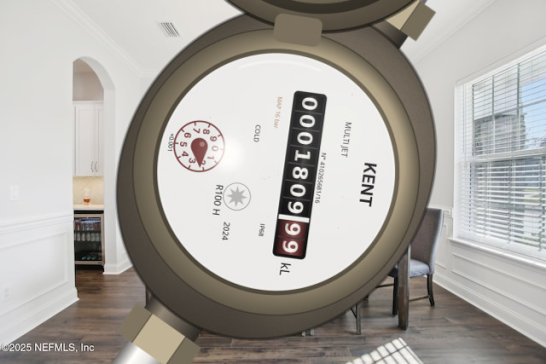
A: 1809.992 kL
